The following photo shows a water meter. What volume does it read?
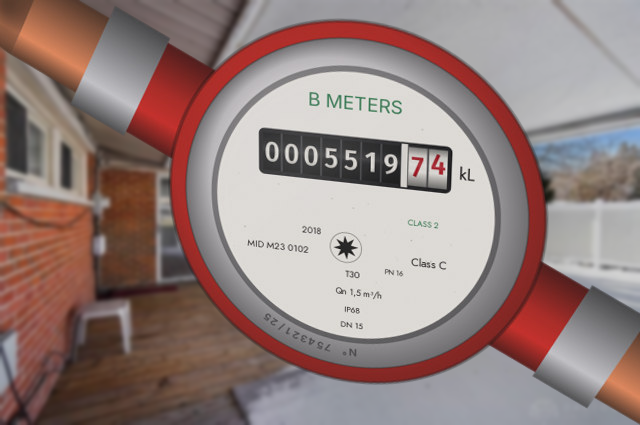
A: 5519.74 kL
